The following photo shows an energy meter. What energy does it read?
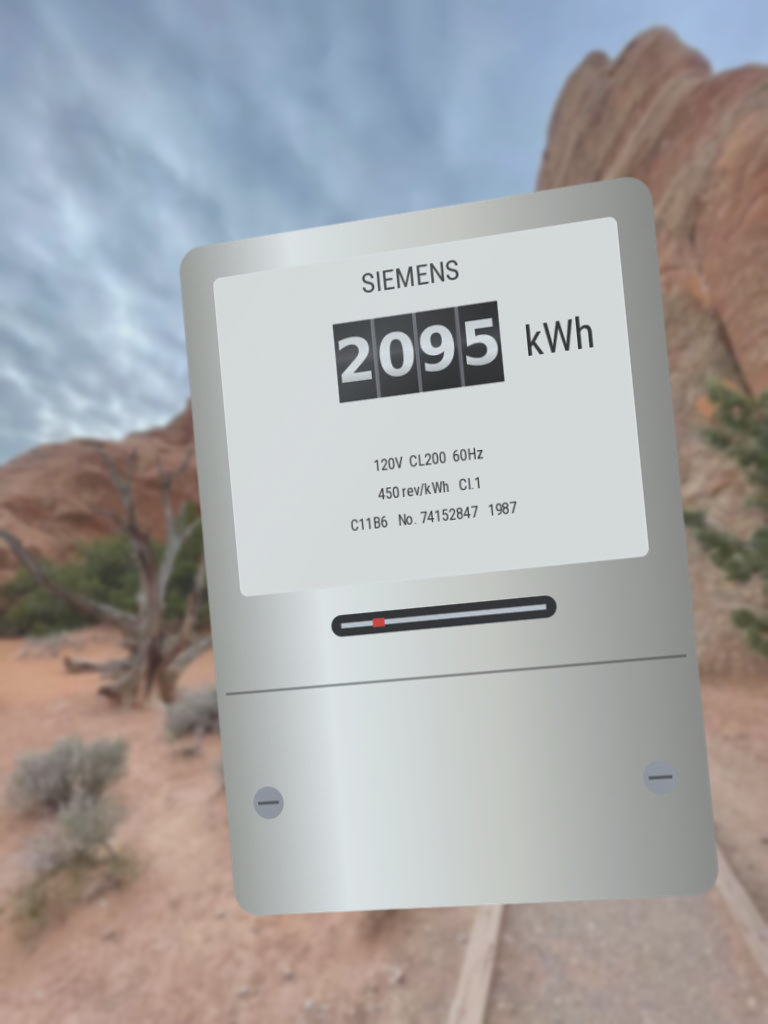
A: 2095 kWh
